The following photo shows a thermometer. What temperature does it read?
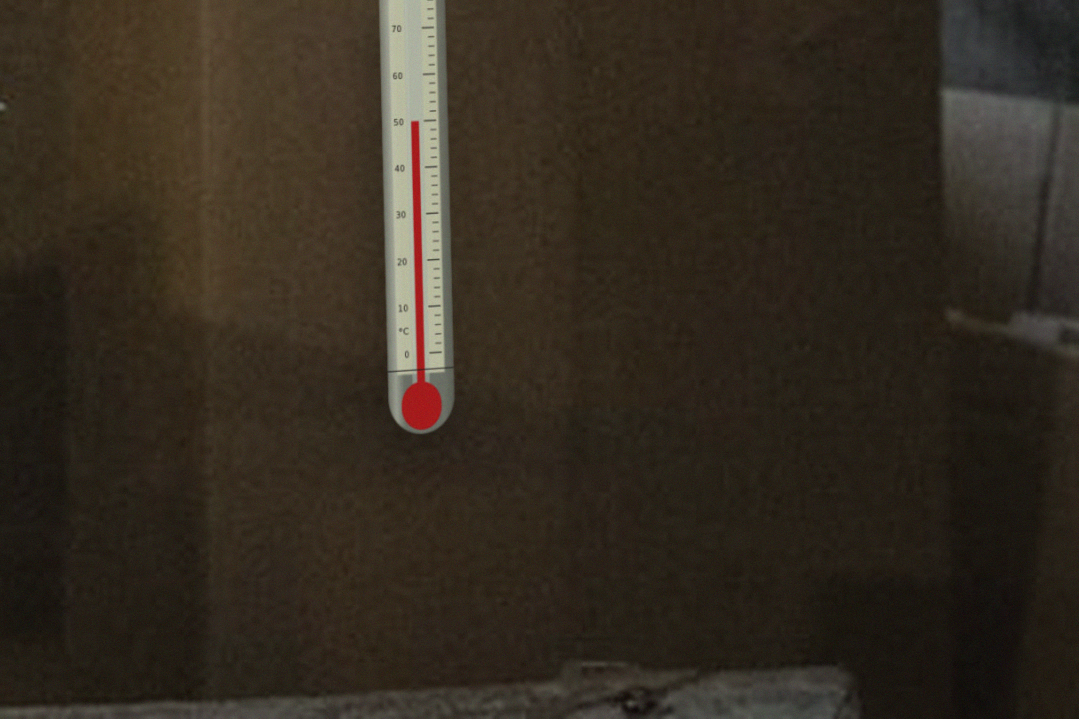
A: 50 °C
